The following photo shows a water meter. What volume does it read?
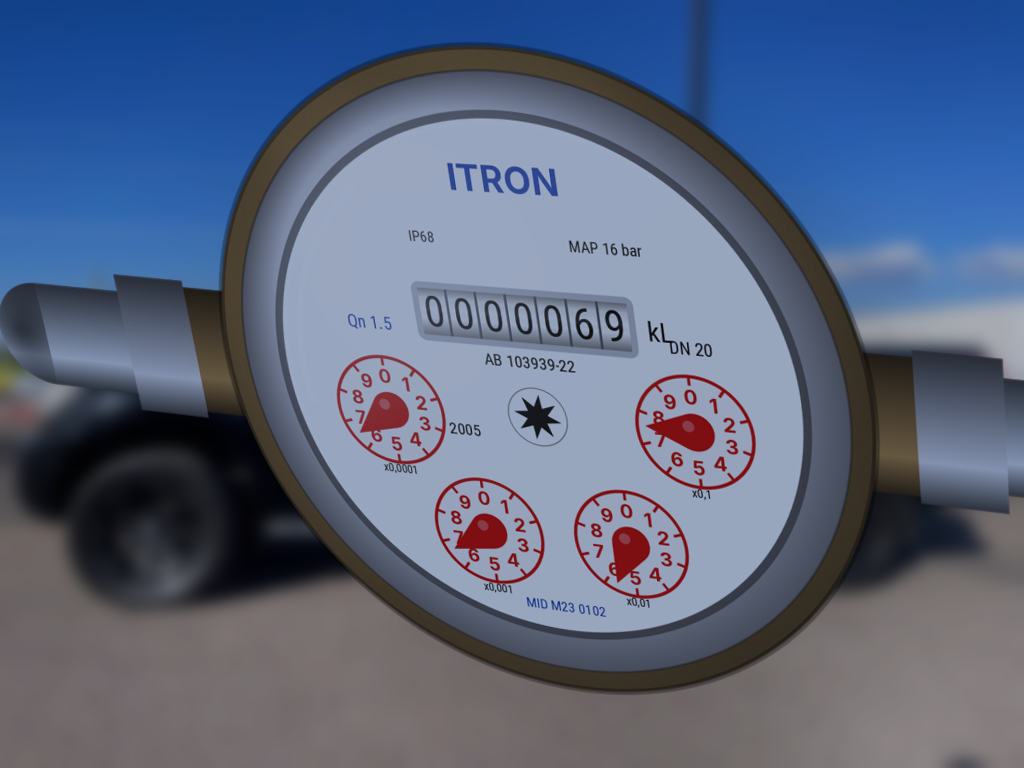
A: 69.7566 kL
